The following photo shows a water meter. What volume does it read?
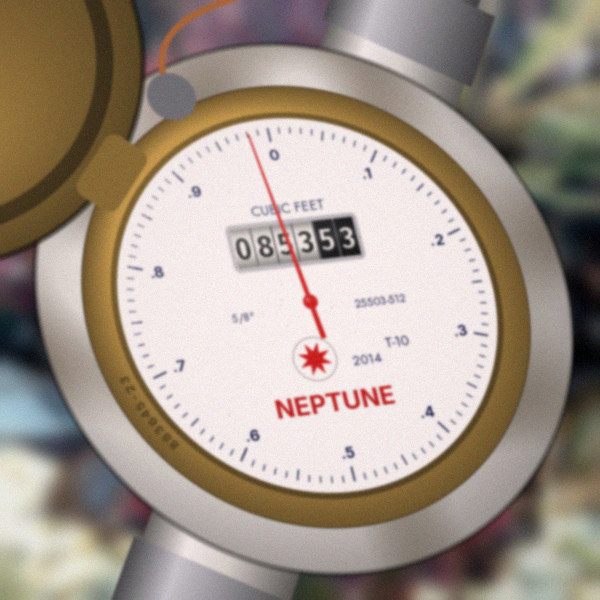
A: 85352.98 ft³
